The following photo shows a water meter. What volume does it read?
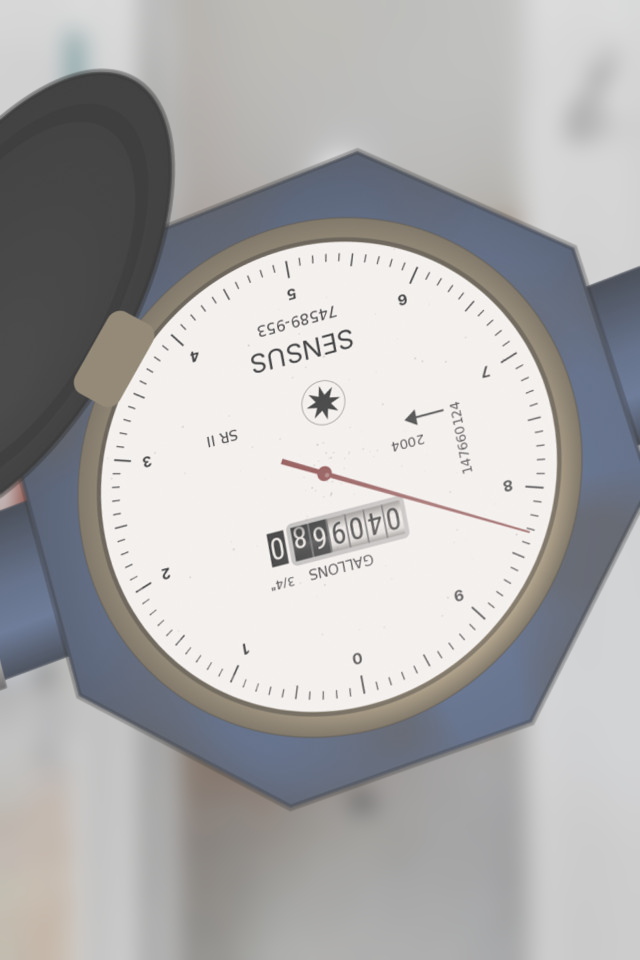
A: 409678.3 gal
